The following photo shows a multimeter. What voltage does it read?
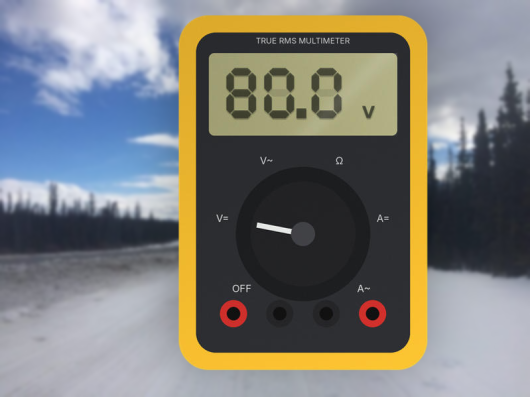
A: 80.0 V
